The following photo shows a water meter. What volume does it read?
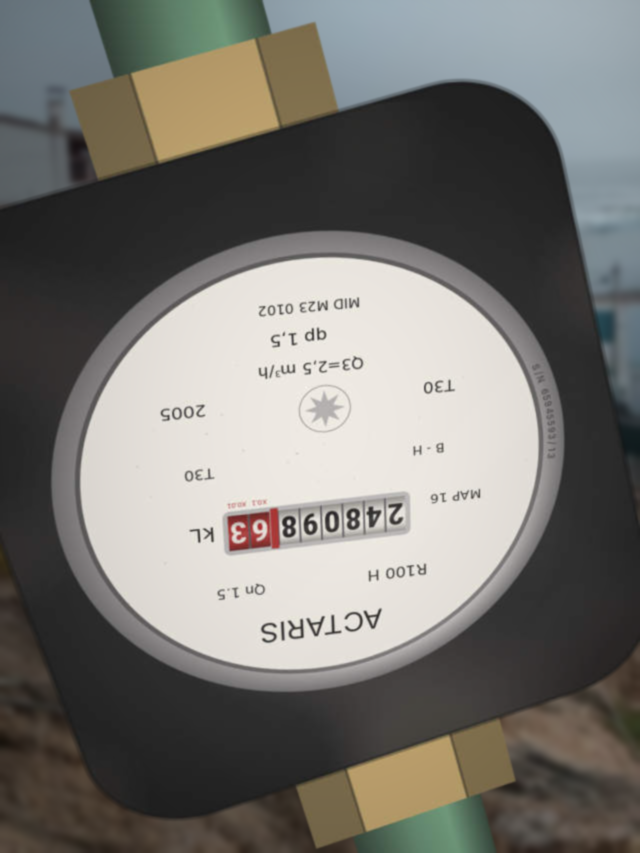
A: 248098.63 kL
